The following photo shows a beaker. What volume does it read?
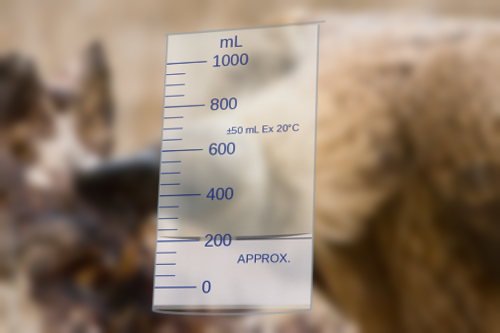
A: 200 mL
